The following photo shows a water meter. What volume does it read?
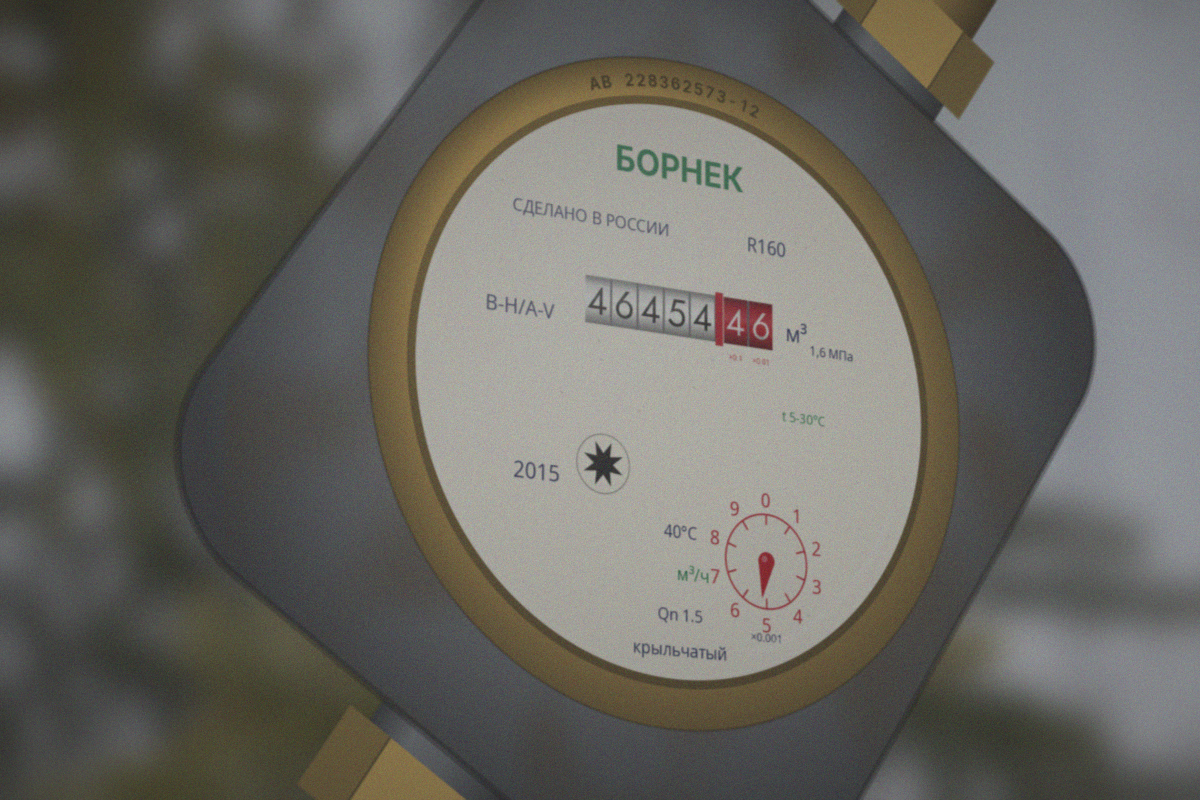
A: 46454.465 m³
